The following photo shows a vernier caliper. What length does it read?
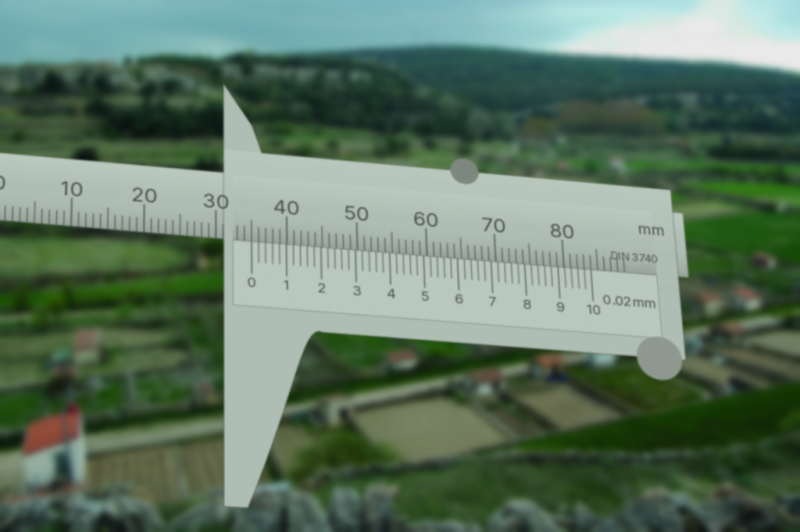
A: 35.0 mm
